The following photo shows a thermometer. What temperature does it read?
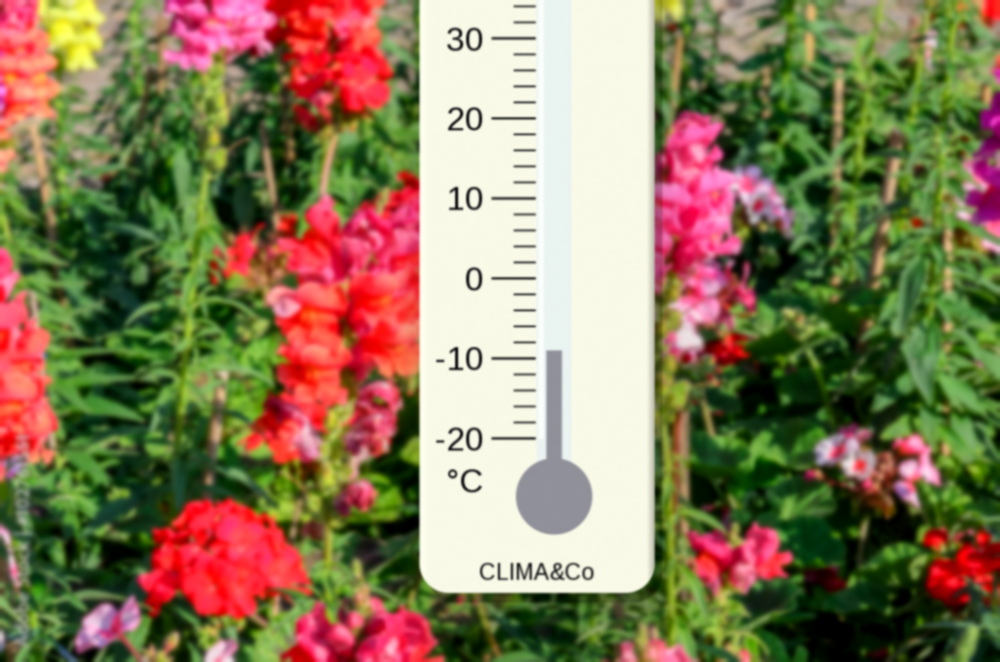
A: -9 °C
